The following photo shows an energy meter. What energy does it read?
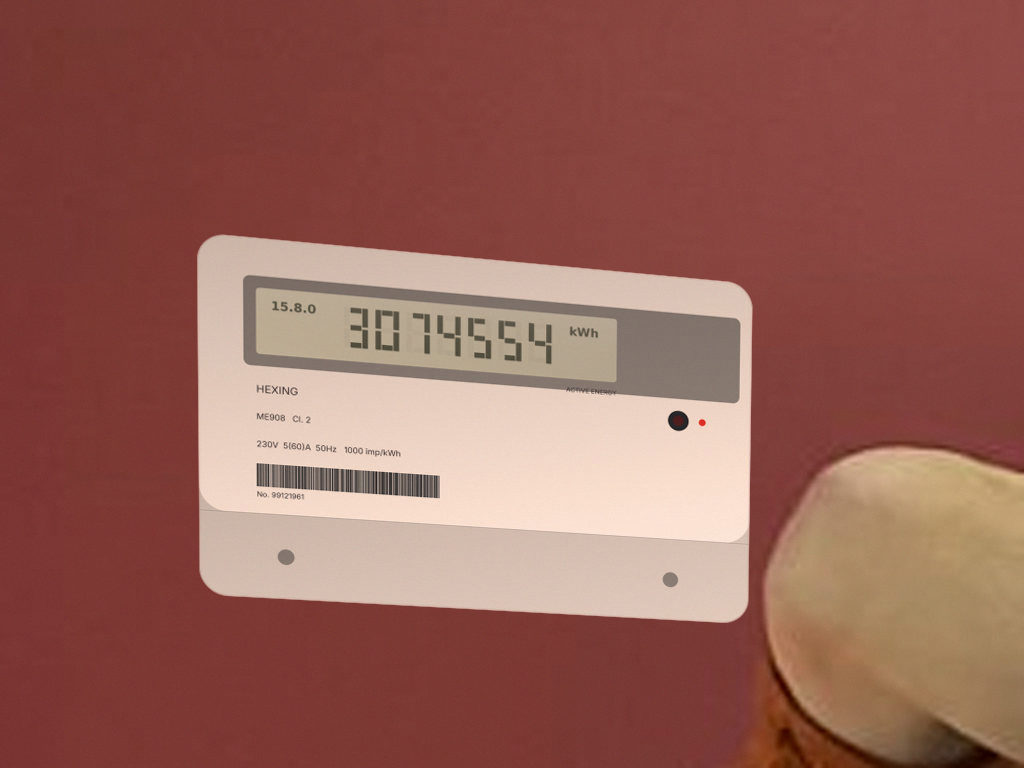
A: 3074554 kWh
